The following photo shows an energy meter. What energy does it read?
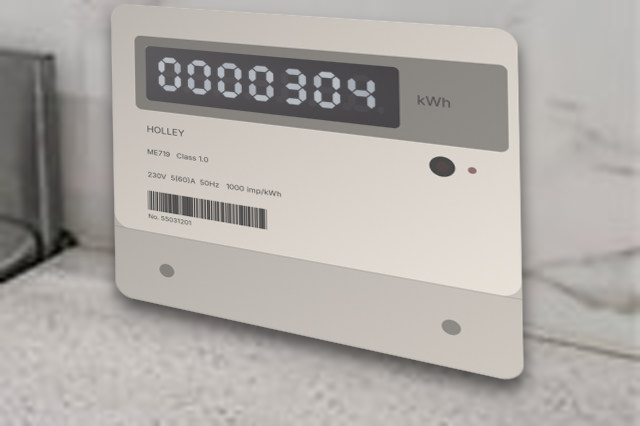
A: 304 kWh
